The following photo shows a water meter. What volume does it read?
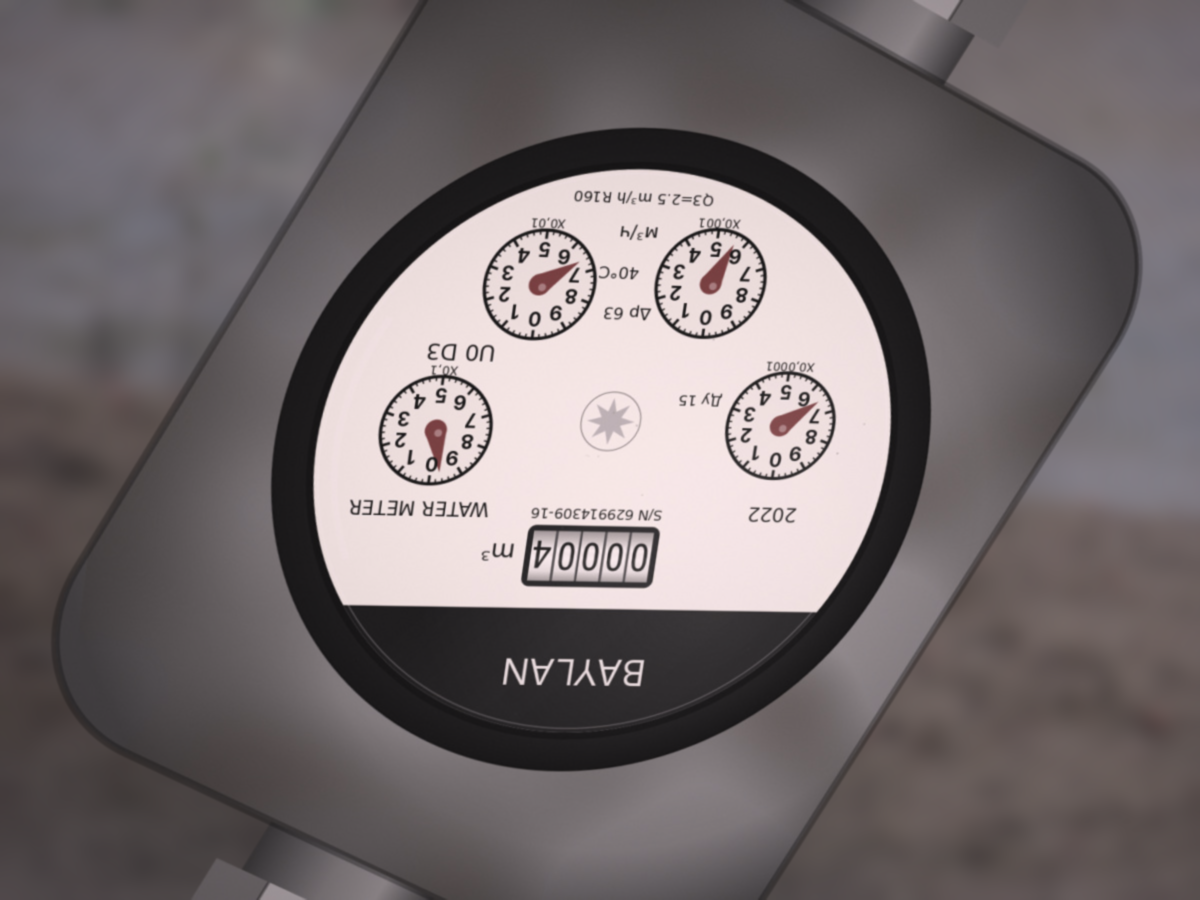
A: 3.9656 m³
